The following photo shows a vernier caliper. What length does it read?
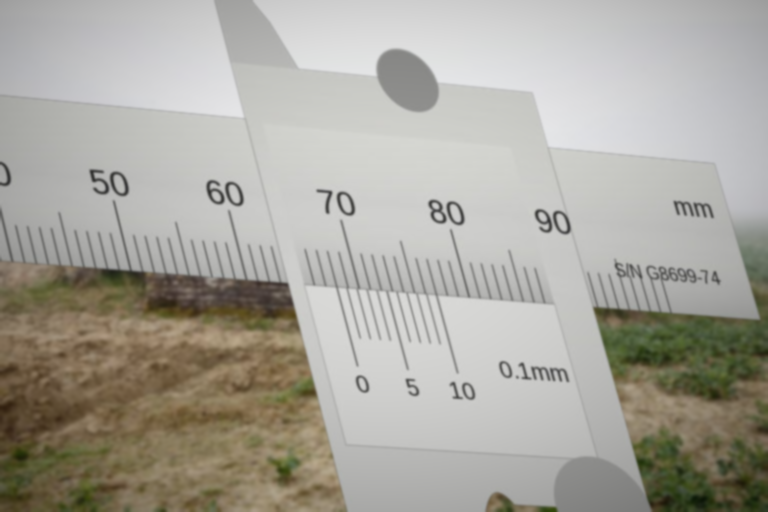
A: 68.0 mm
